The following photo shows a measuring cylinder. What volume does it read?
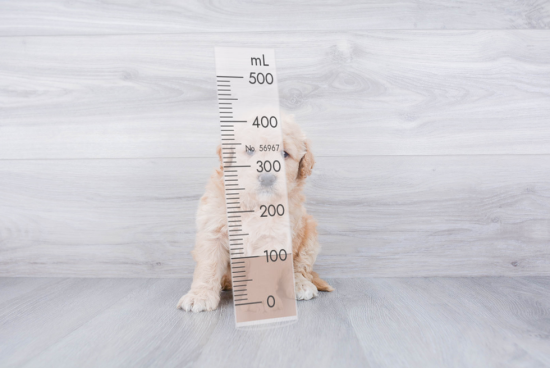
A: 100 mL
